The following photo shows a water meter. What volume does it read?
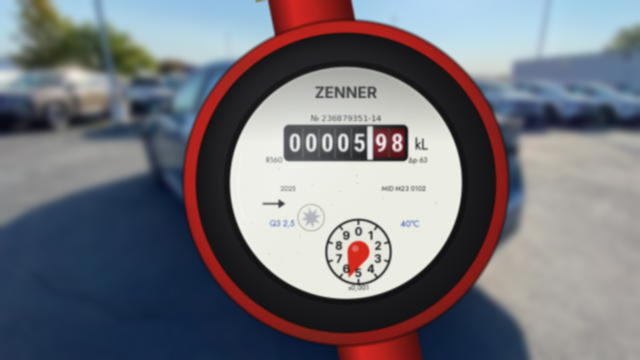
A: 5.985 kL
